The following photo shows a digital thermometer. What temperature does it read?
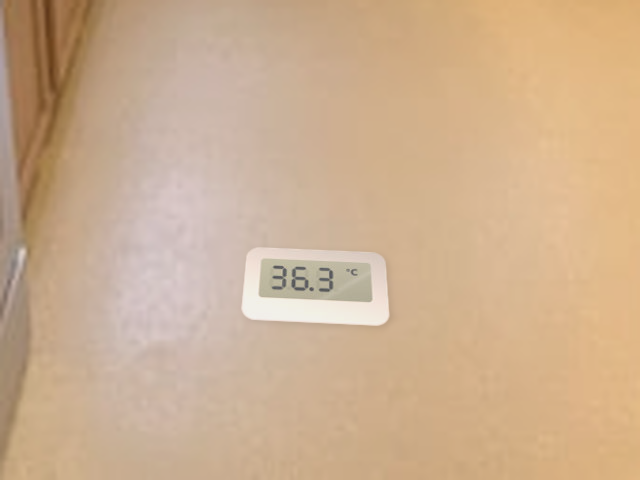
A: 36.3 °C
